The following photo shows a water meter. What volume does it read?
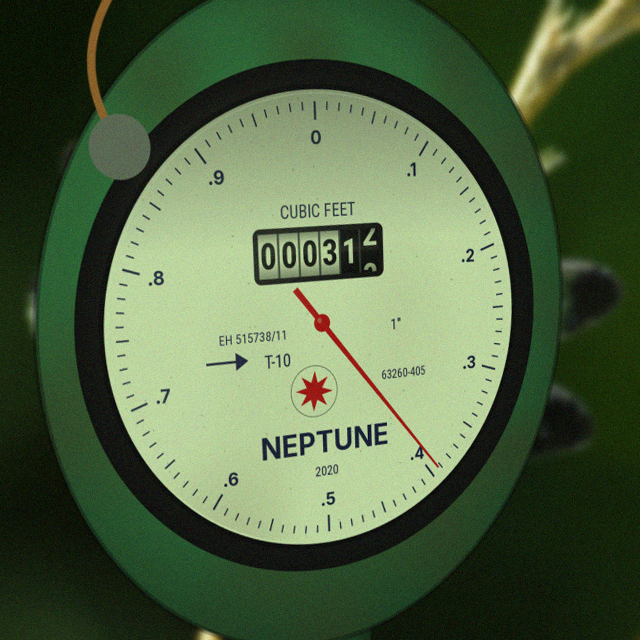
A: 312.39 ft³
